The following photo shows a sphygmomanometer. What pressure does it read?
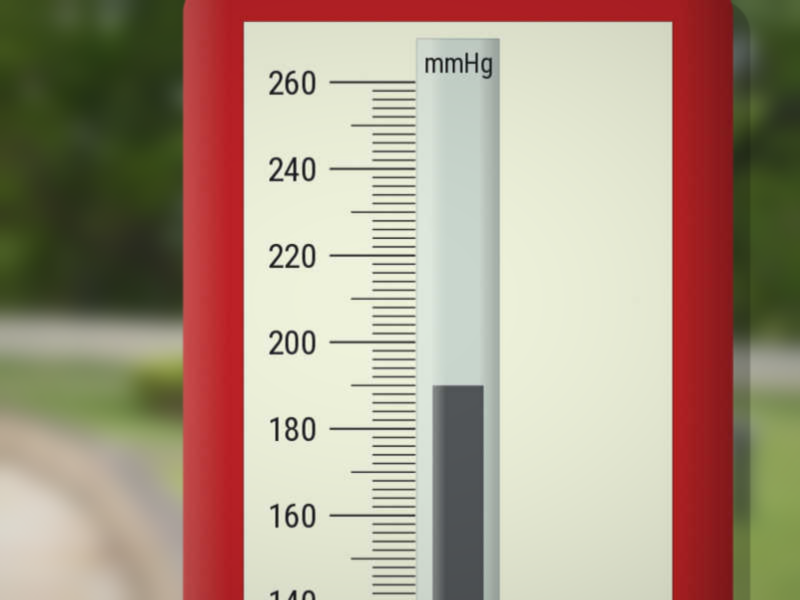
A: 190 mmHg
